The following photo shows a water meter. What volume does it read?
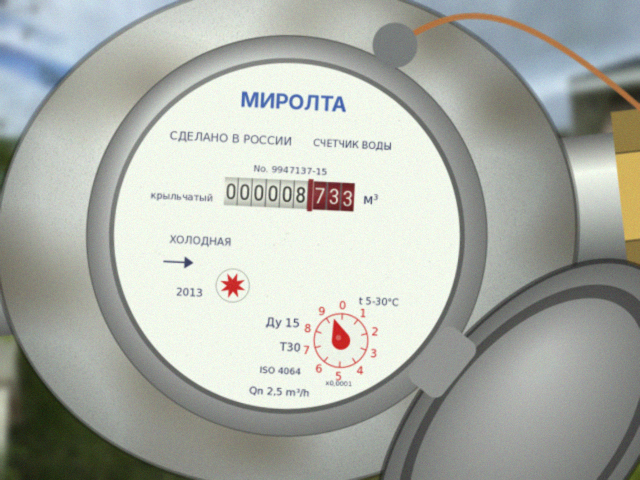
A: 8.7329 m³
